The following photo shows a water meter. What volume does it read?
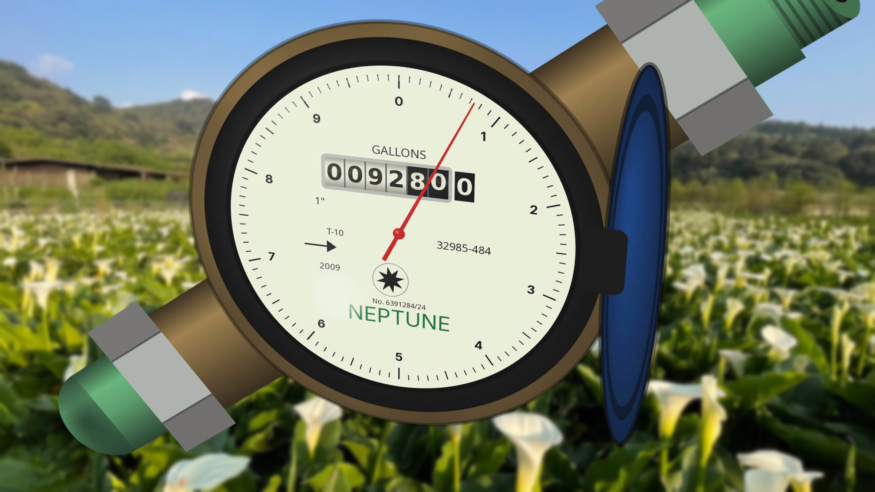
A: 92800.7 gal
